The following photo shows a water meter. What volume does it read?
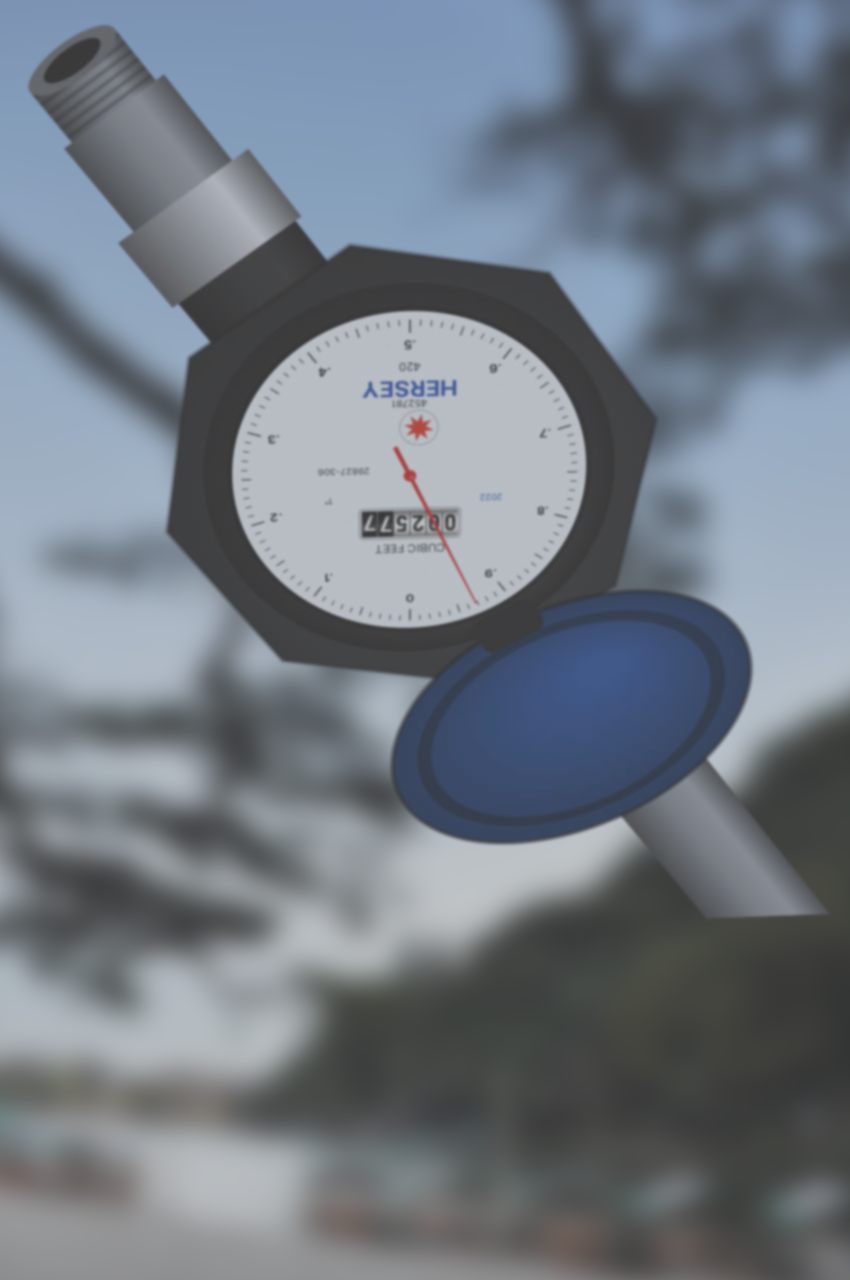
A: 2576.93 ft³
